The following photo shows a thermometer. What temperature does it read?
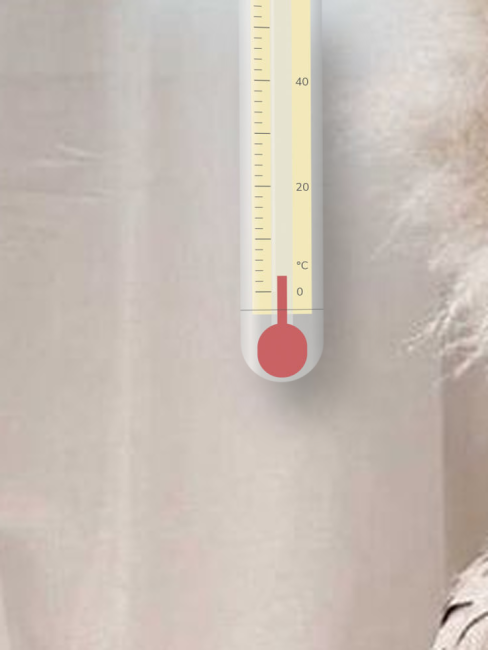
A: 3 °C
